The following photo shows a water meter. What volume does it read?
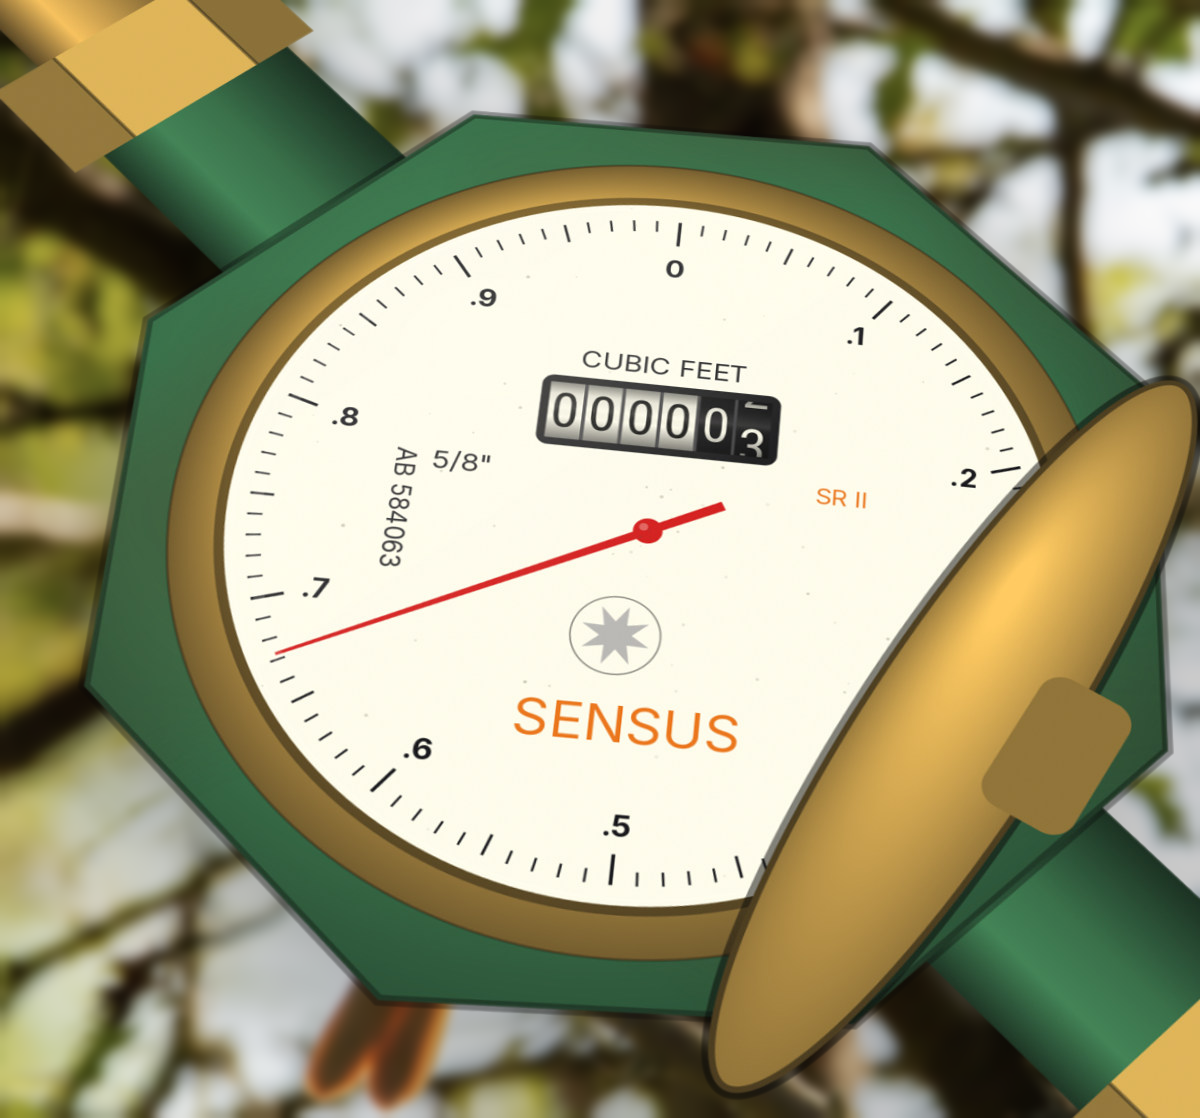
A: 2.67 ft³
